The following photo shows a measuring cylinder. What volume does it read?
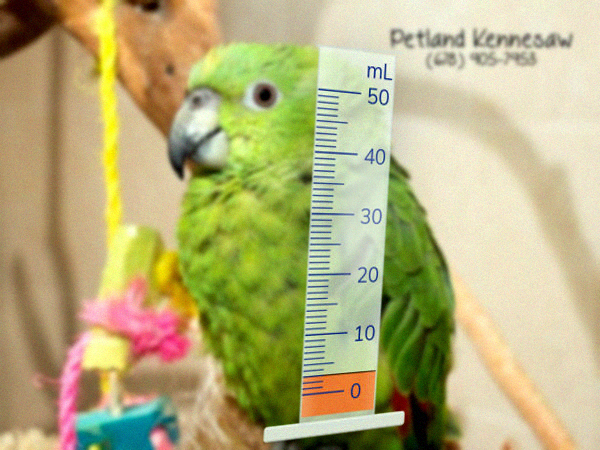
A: 3 mL
